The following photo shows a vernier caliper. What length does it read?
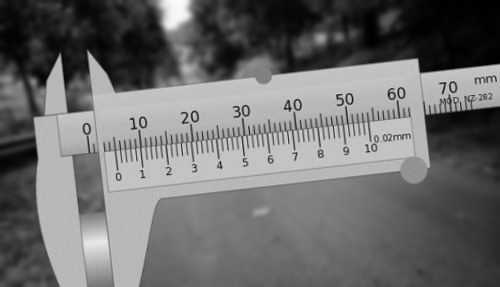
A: 5.0 mm
